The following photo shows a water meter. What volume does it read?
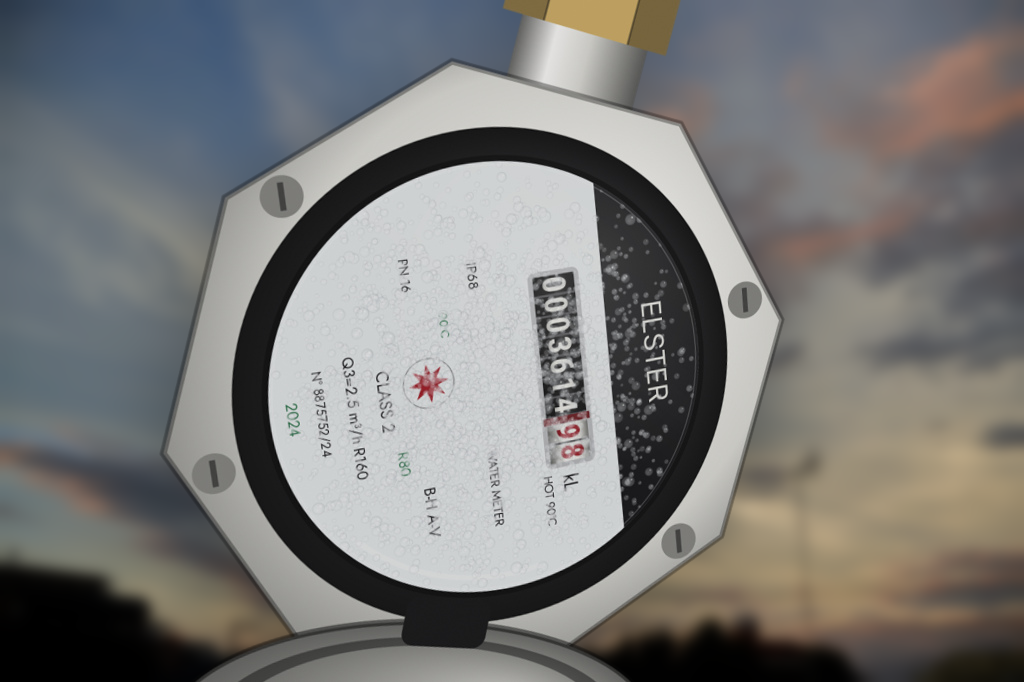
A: 3614.98 kL
